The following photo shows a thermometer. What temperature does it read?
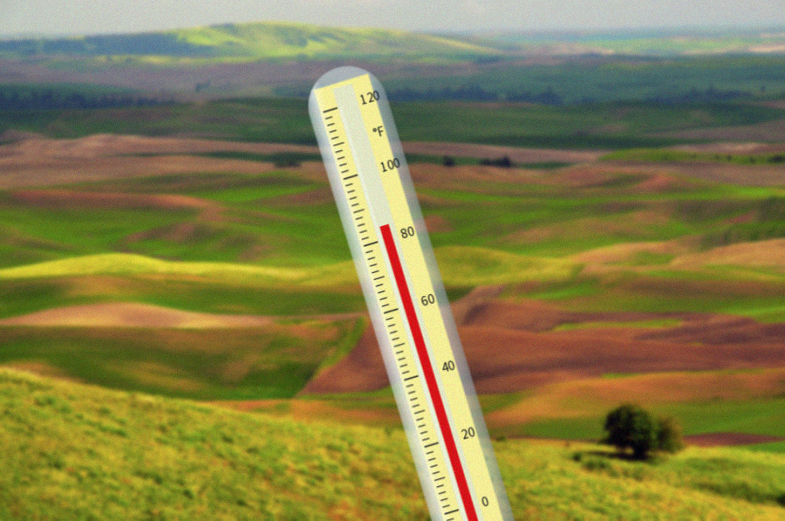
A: 84 °F
